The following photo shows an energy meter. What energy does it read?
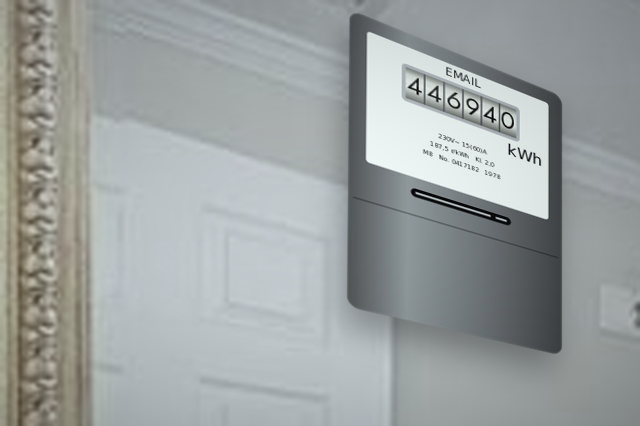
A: 446940 kWh
